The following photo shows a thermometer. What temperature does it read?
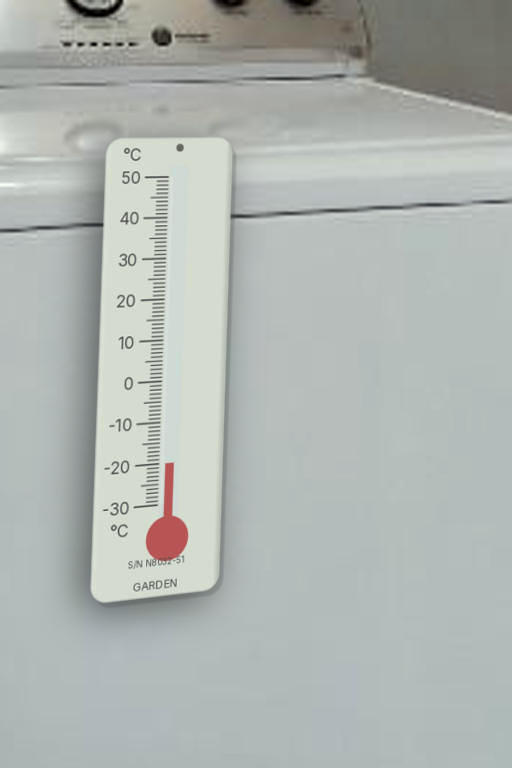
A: -20 °C
